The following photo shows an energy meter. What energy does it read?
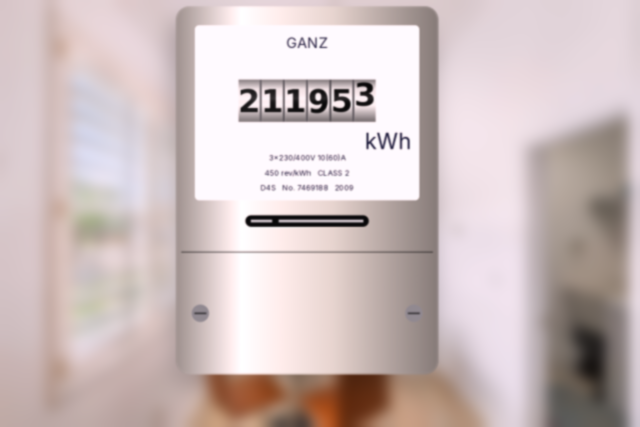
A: 211953 kWh
